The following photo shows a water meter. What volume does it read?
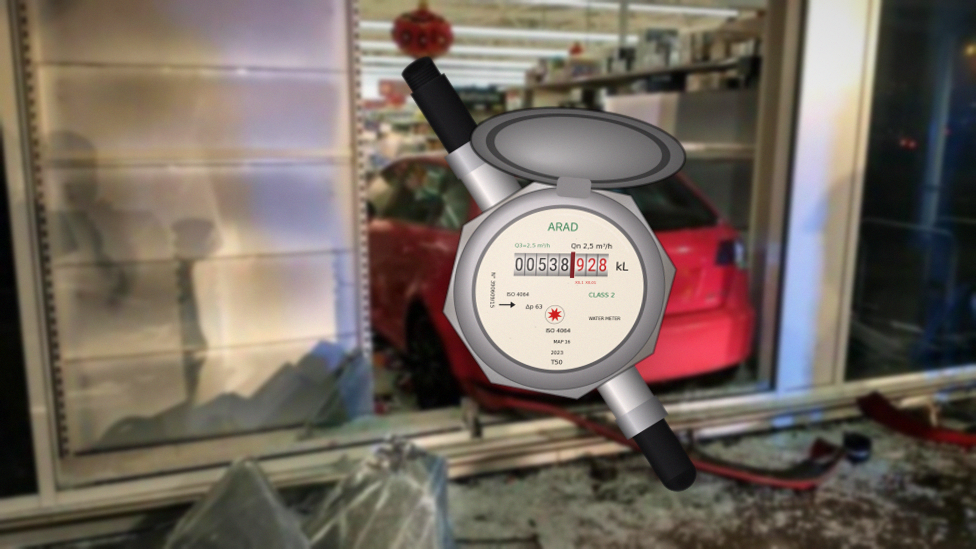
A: 538.928 kL
